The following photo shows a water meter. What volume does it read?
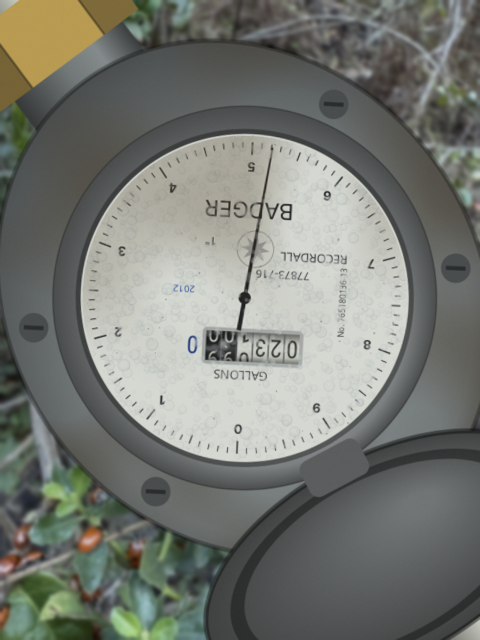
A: 230995.2 gal
